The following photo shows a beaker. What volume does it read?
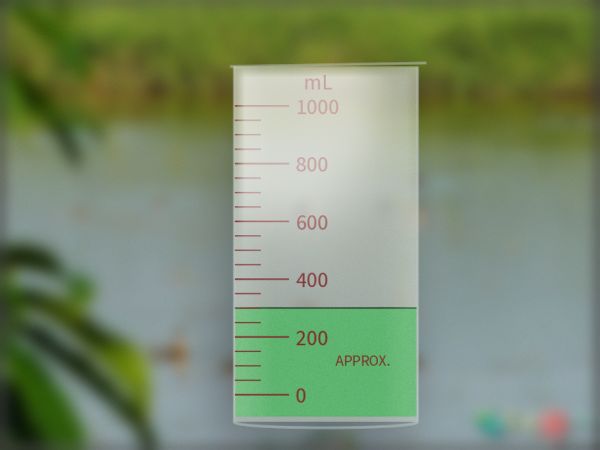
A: 300 mL
